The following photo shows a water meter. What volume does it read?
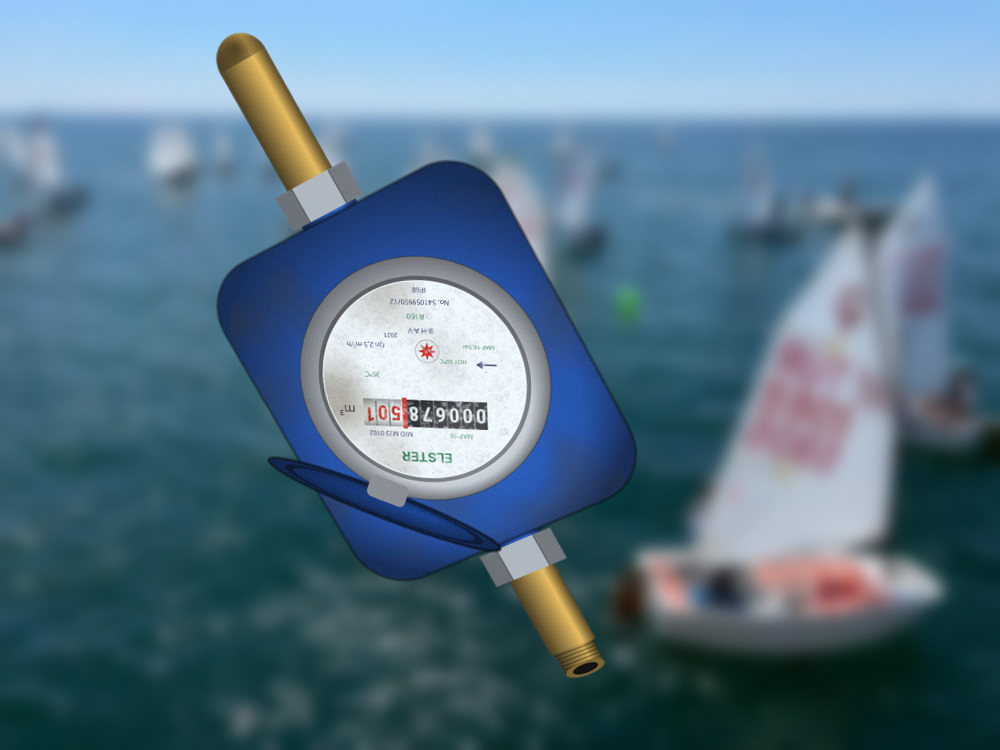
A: 678.501 m³
